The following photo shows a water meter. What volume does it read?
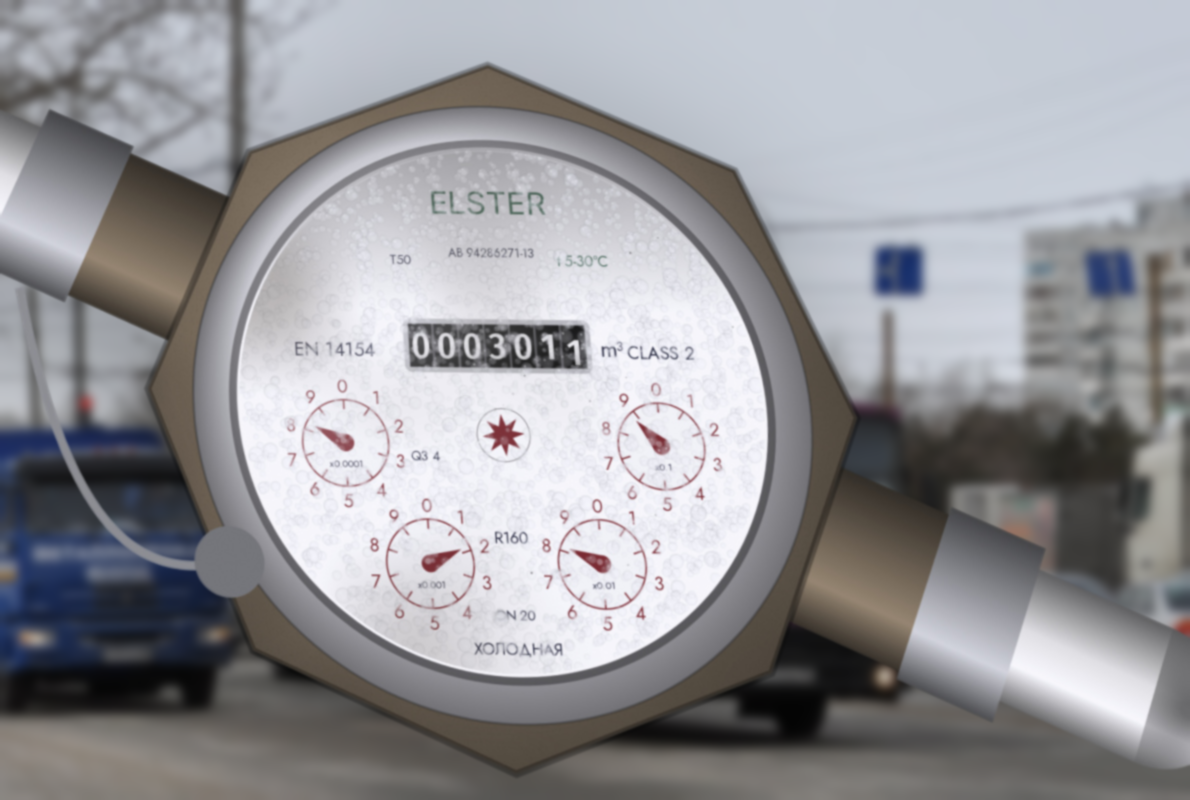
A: 3010.8818 m³
